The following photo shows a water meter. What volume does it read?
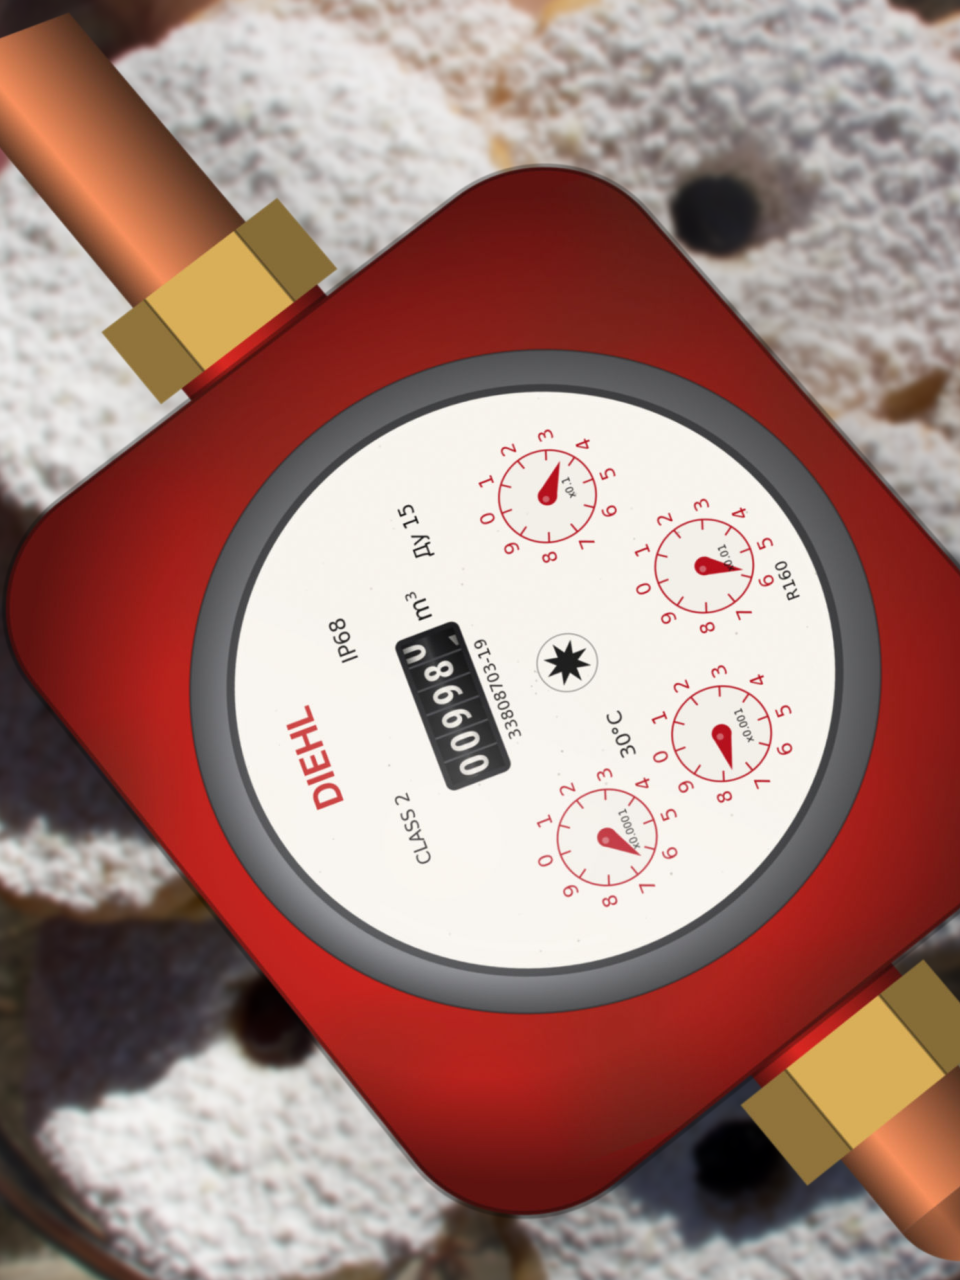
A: 9980.3576 m³
